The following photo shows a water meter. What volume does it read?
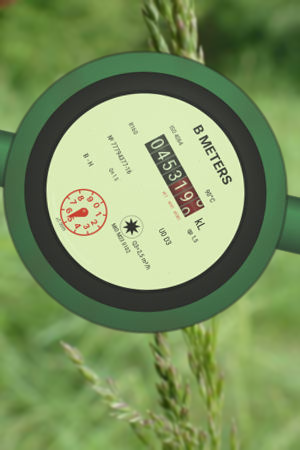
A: 453.1985 kL
